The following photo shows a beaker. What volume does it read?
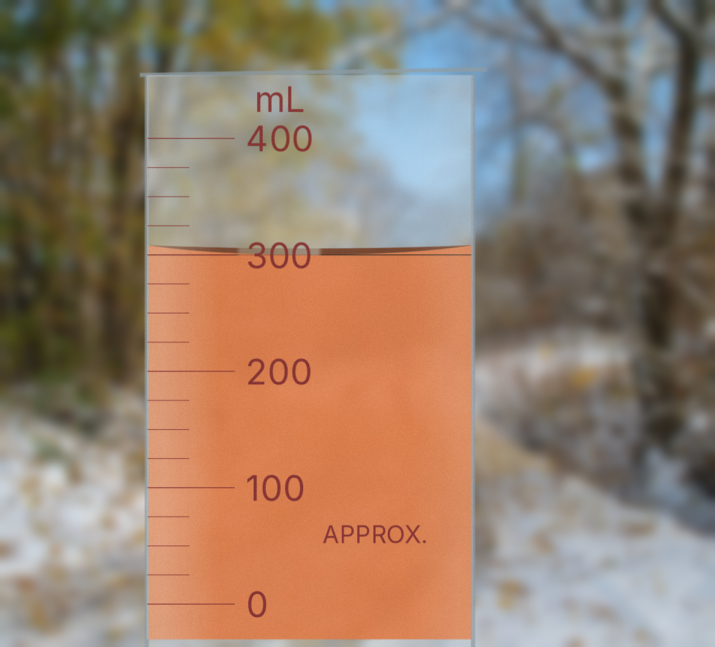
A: 300 mL
